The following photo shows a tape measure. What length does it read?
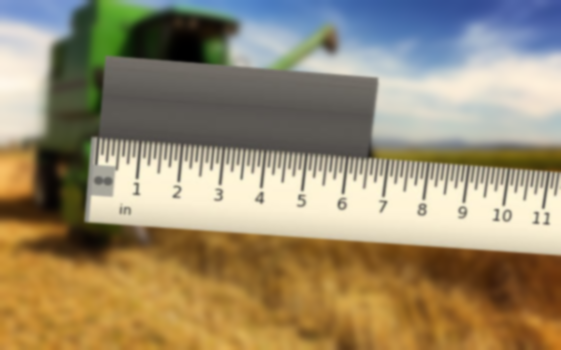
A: 6.5 in
